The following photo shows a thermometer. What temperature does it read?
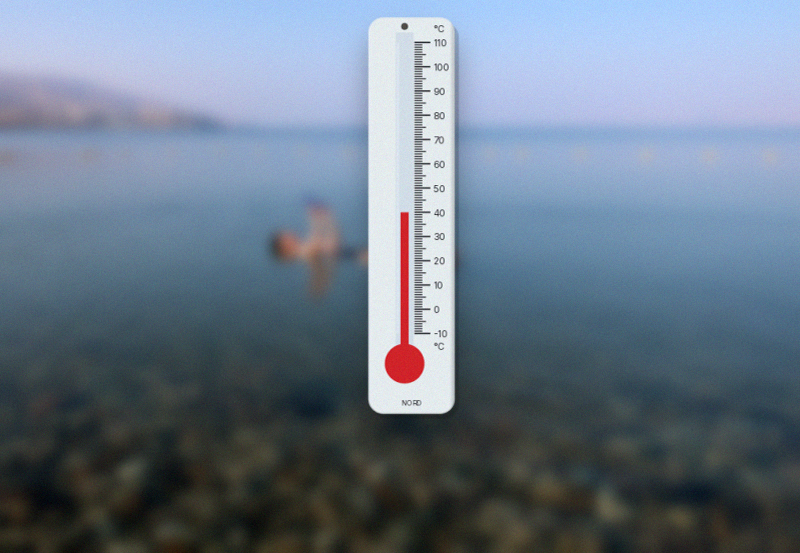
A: 40 °C
